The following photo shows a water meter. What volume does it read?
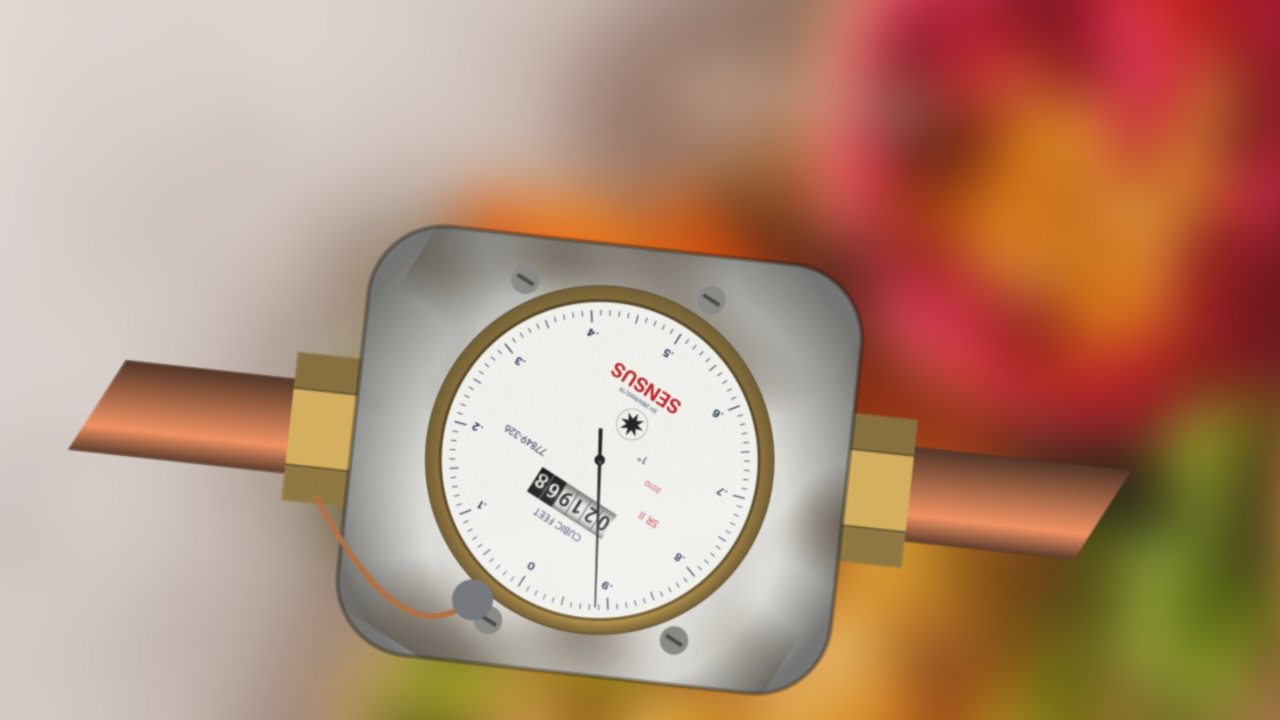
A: 21967.91 ft³
